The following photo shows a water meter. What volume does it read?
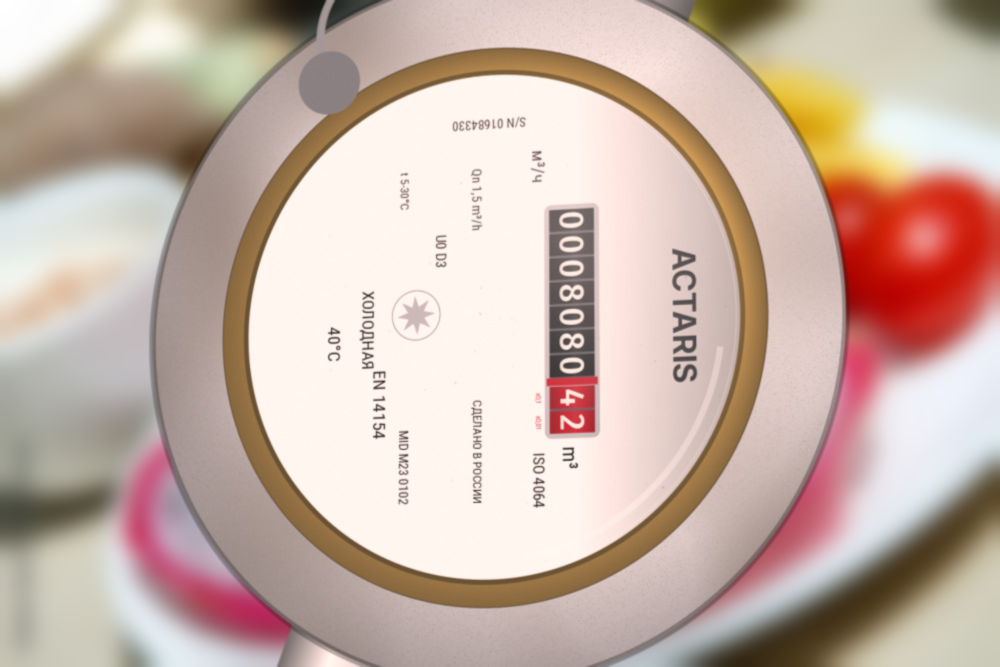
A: 8080.42 m³
